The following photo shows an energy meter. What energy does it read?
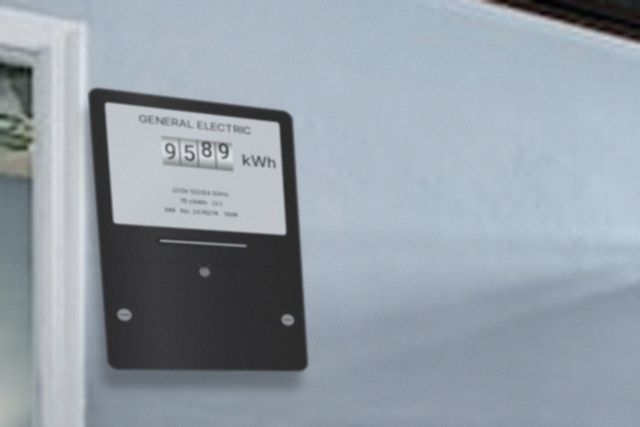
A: 9589 kWh
